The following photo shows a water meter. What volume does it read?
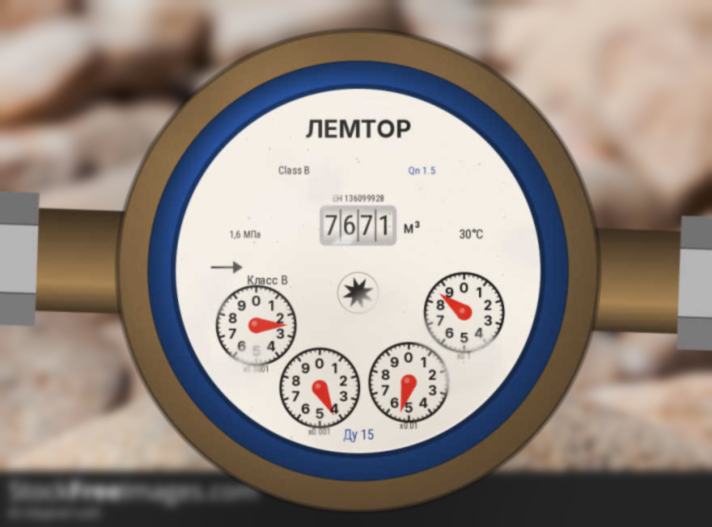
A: 7671.8542 m³
